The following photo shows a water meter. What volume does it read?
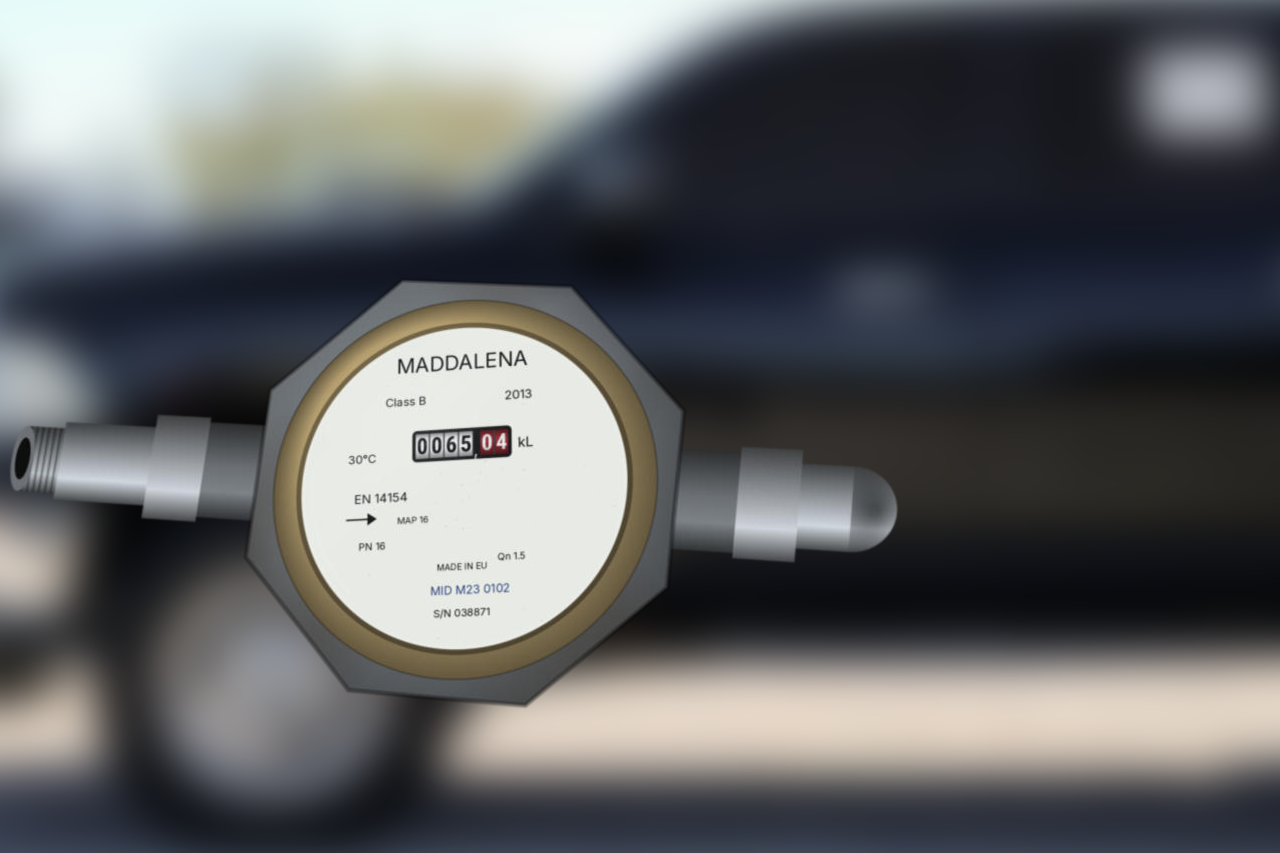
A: 65.04 kL
